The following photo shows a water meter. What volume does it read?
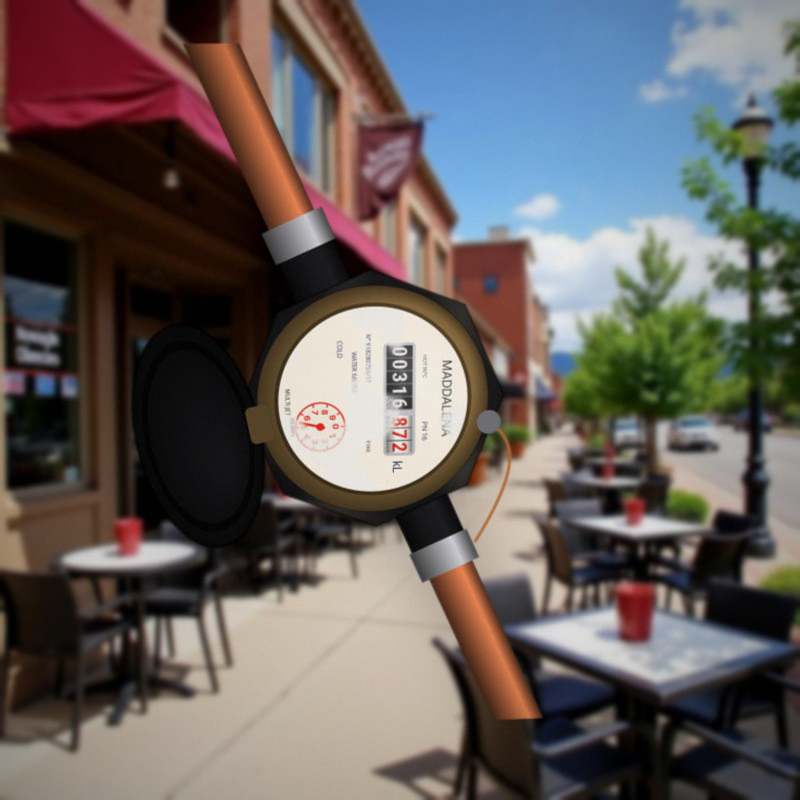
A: 316.8725 kL
